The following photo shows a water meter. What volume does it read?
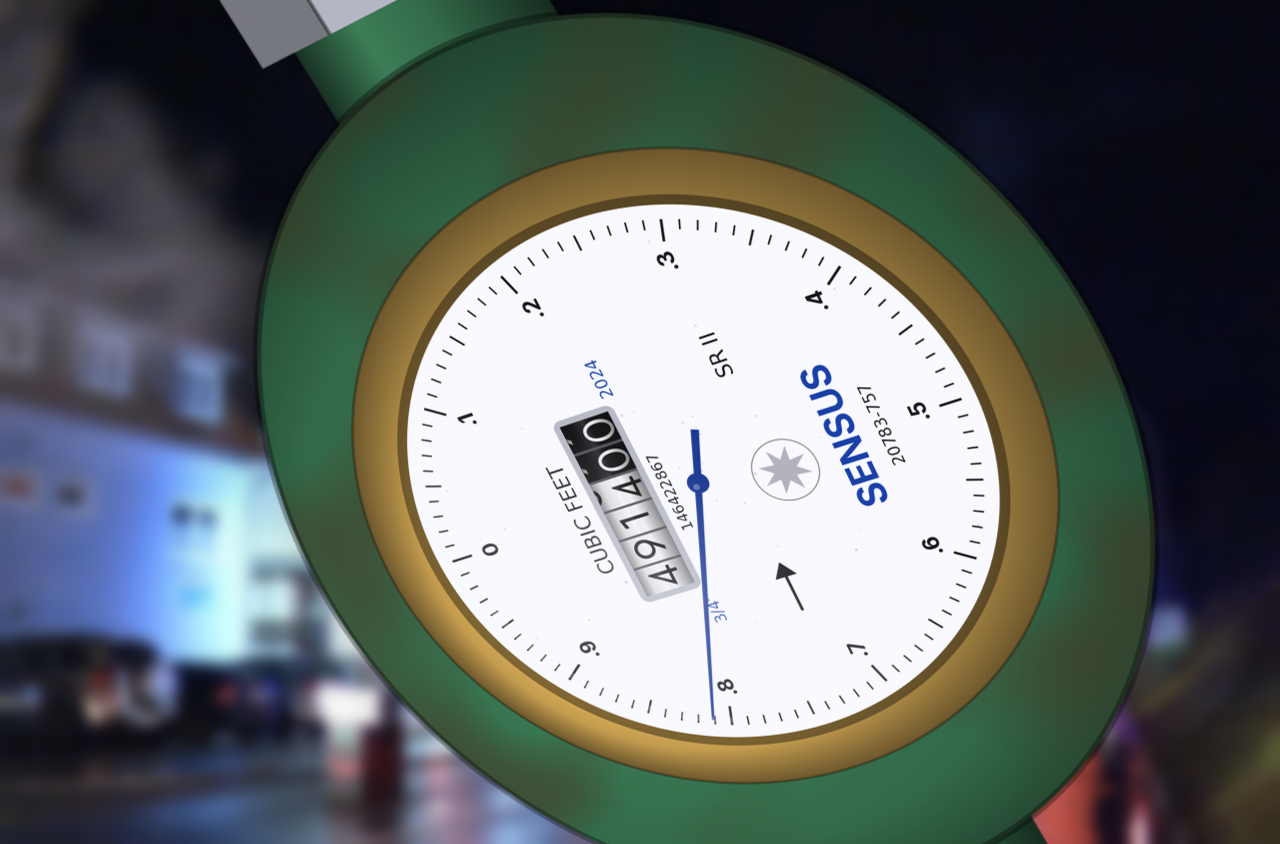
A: 491399.81 ft³
